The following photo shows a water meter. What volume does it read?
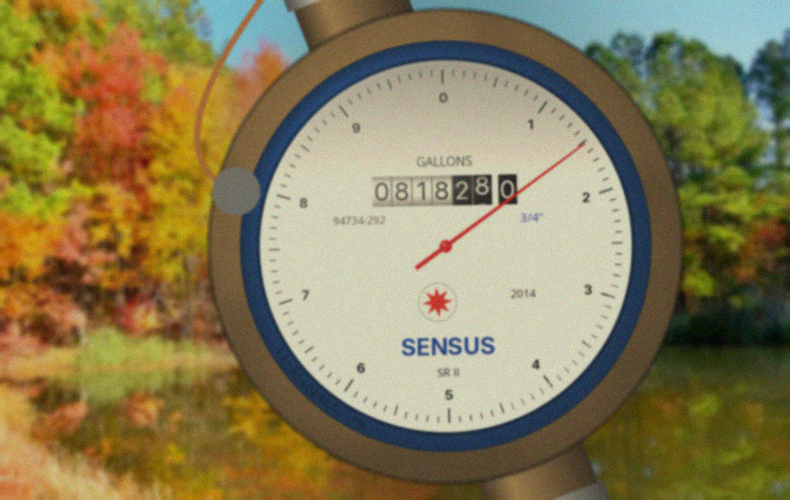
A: 818281.5 gal
